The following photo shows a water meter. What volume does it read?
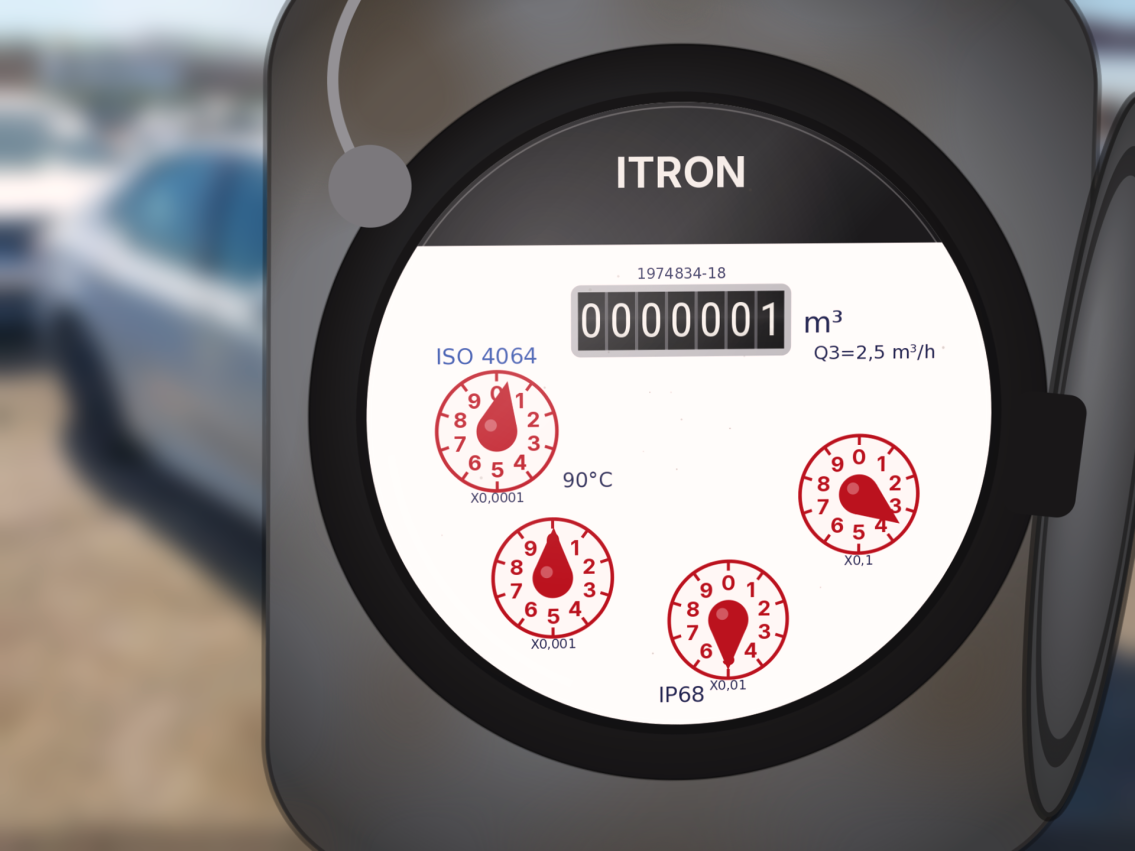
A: 1.3500 m³
